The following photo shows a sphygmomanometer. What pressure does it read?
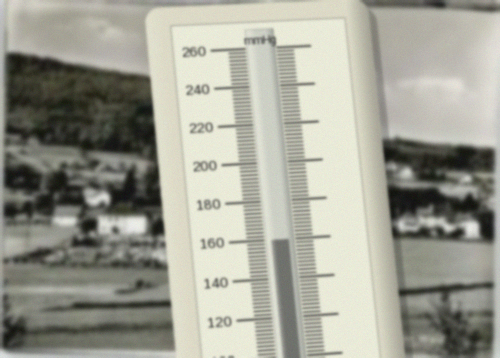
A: 160 mmHg
